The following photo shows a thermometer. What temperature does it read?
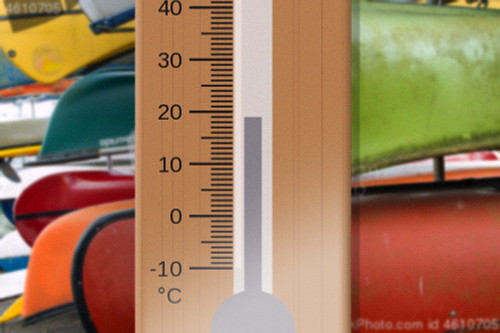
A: 19 °C
